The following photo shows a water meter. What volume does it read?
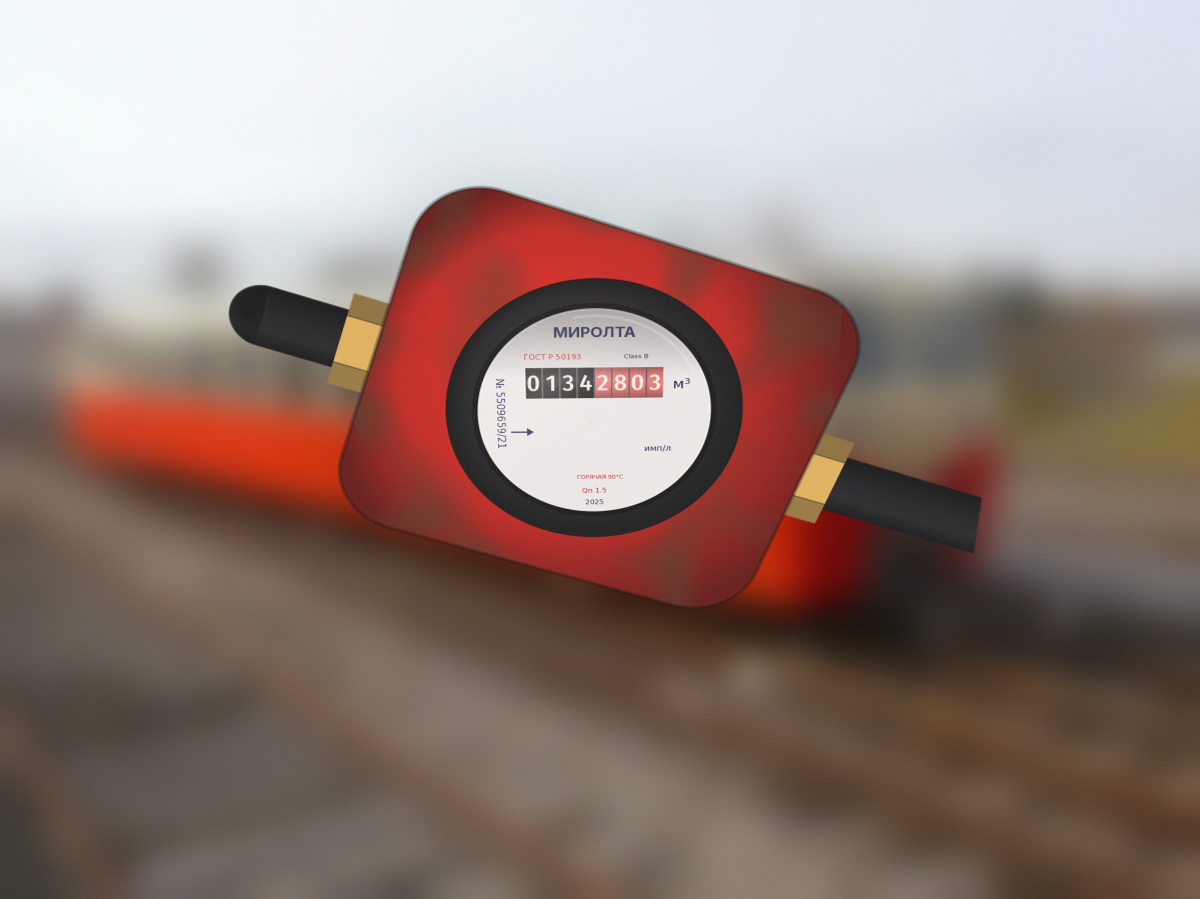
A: 134.2803 m³
